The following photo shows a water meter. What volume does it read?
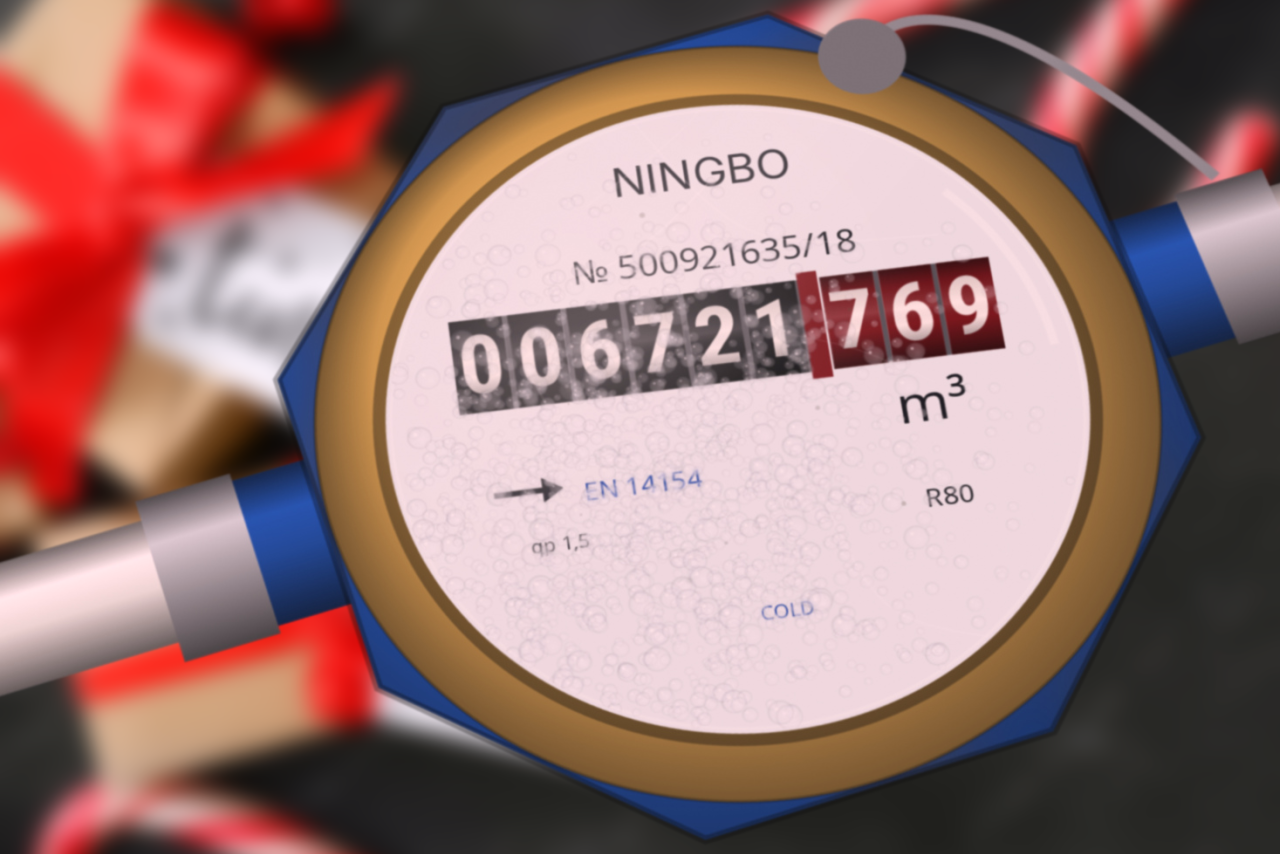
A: 6721.769 m³
